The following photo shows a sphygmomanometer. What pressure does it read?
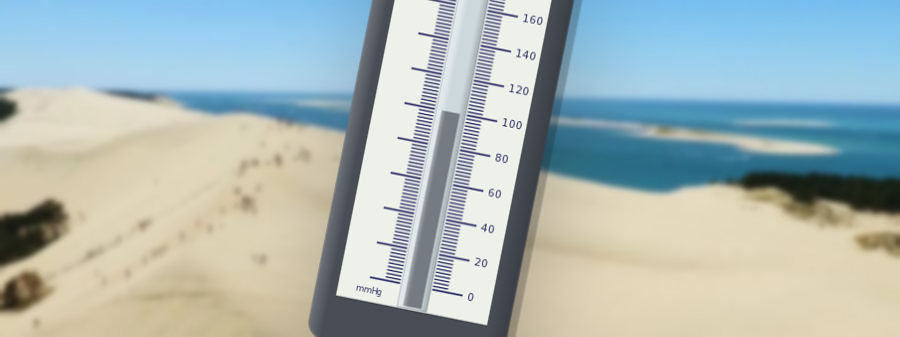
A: 100 mmHg
